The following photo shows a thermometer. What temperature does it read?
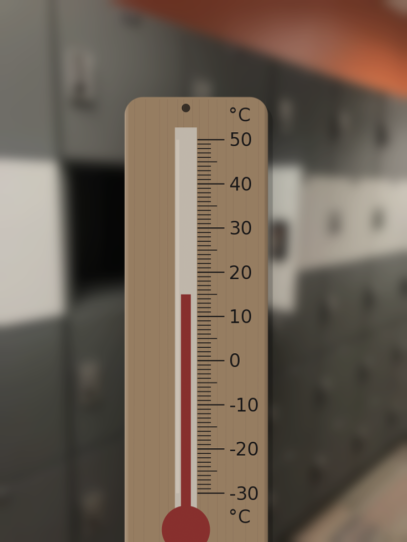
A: 15 °C
